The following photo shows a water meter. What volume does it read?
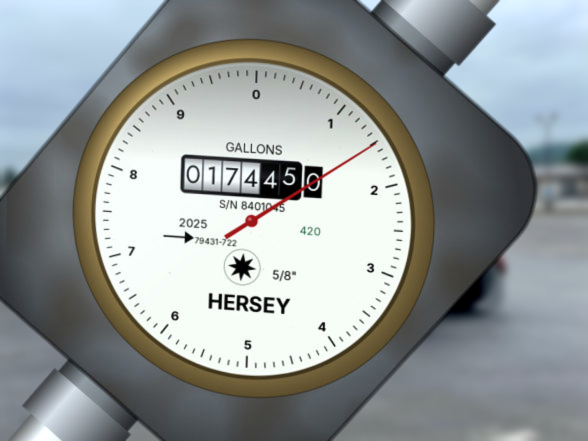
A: 174451.5 gal
